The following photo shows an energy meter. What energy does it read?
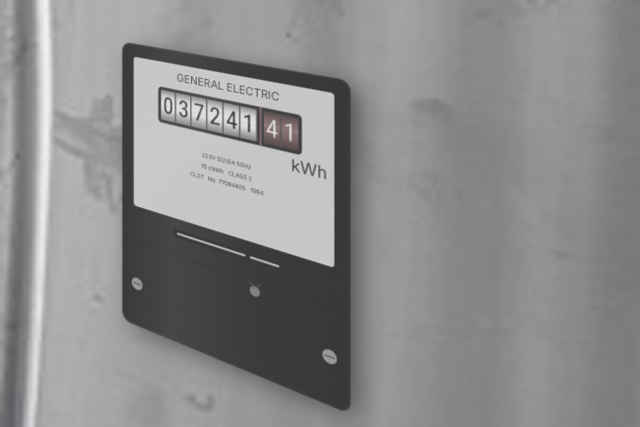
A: 37241.41 kWh
